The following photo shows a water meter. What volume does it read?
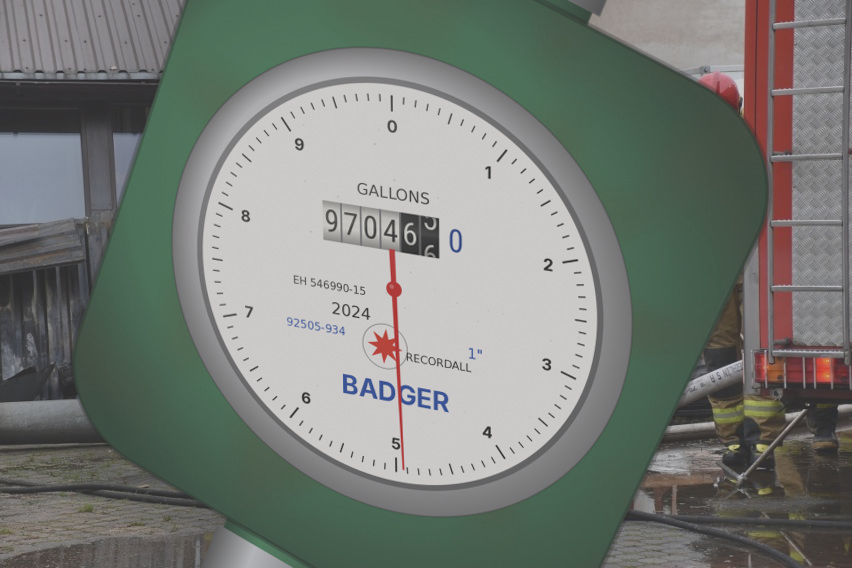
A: 9704654.9 gal
